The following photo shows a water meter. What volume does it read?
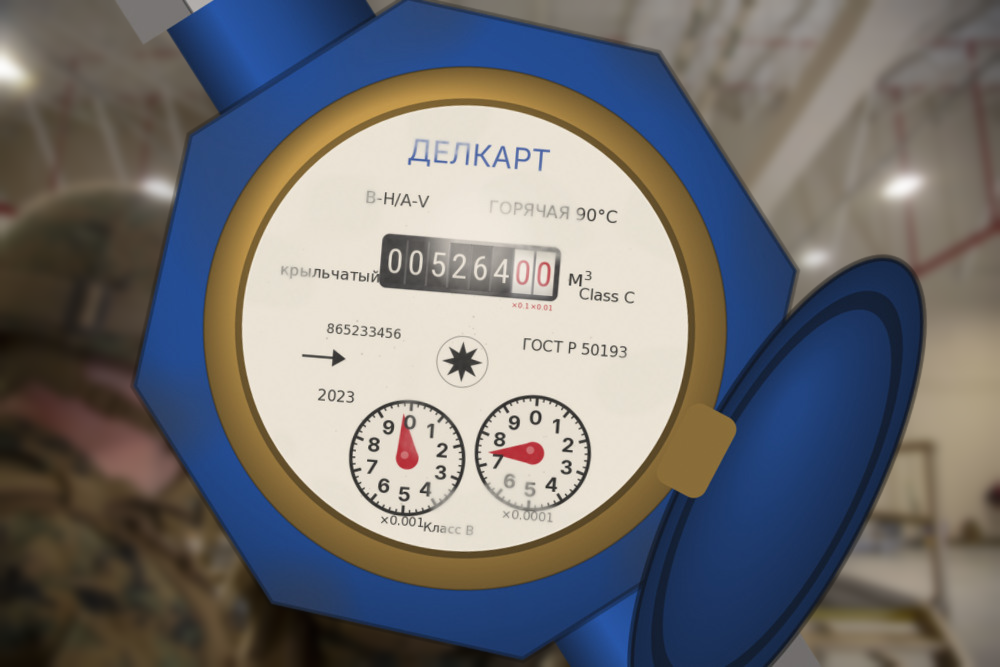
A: 5263.9997 m³
